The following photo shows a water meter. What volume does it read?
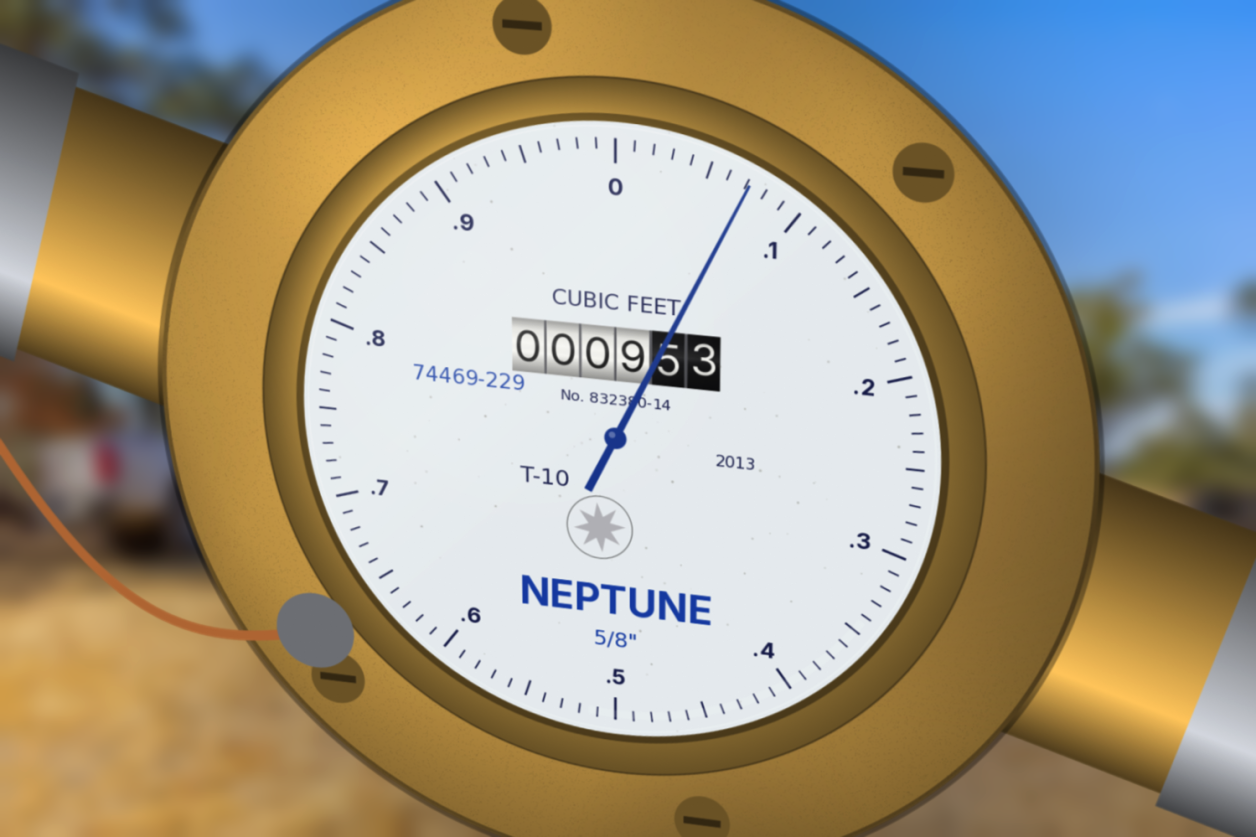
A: 953.07 ft³
